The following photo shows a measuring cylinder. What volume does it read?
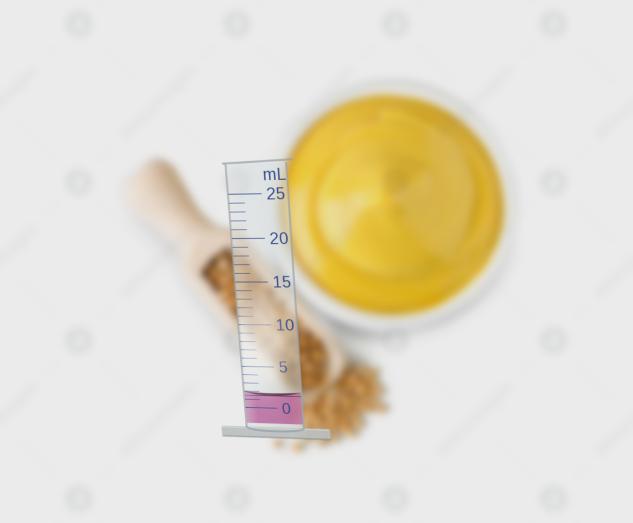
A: 1.5 mL
